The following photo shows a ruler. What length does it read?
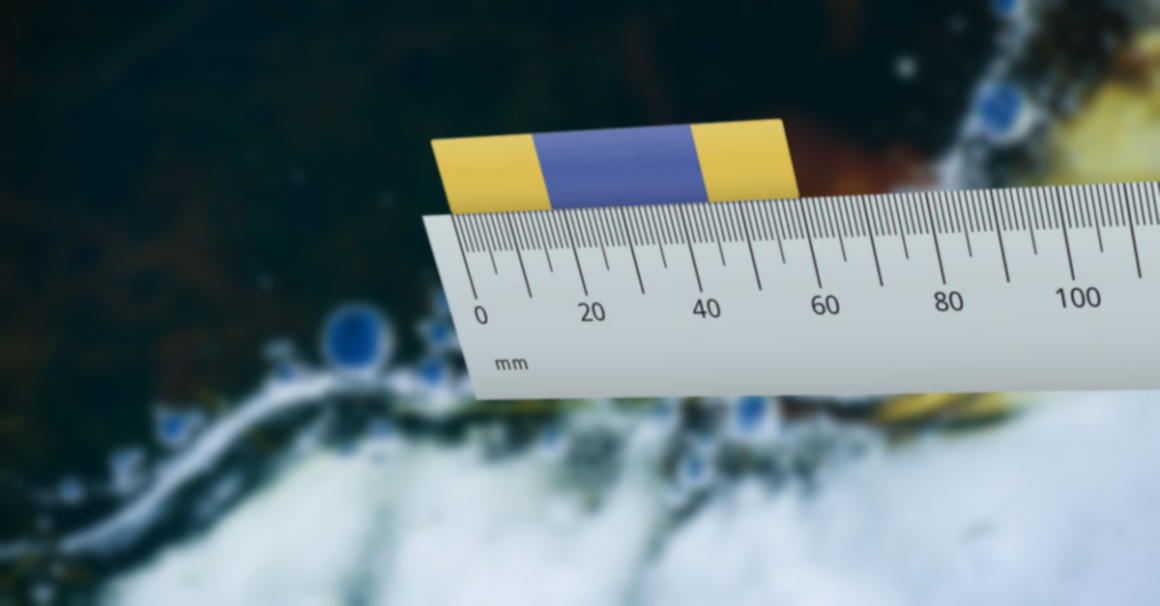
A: 60 mm
